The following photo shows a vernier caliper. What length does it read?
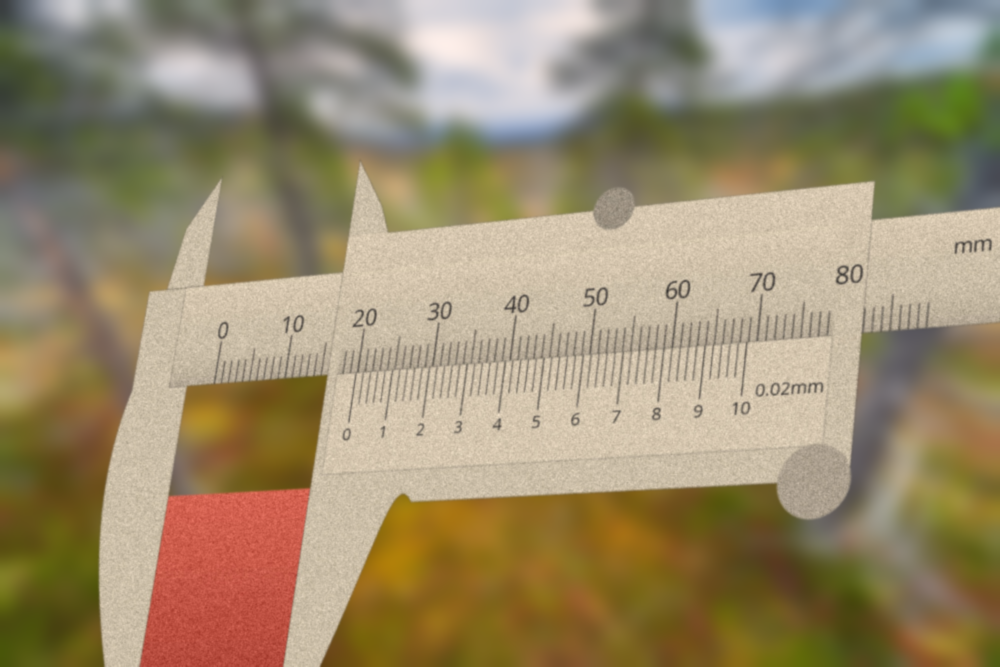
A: 19.8 mm
